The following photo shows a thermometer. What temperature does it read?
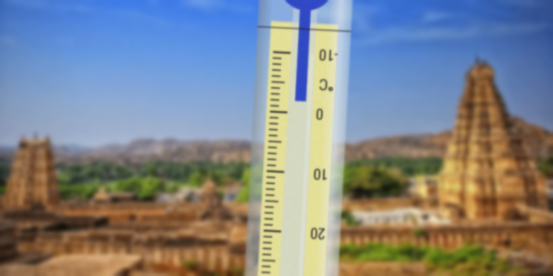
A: -2 °C
